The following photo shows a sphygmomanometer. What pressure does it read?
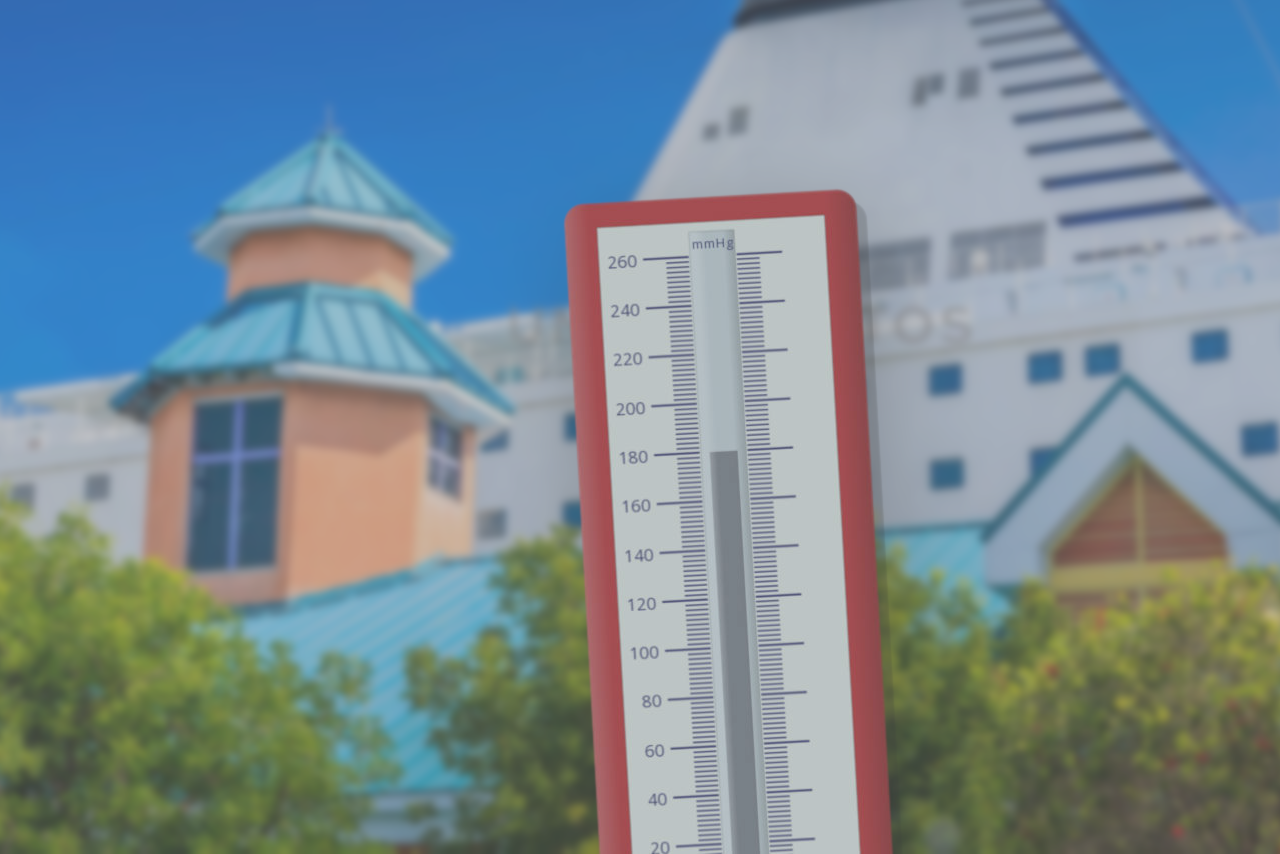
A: 180 mmHg
